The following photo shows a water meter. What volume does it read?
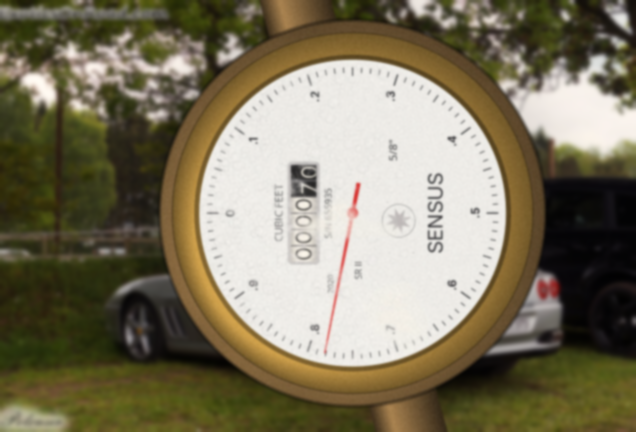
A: 69.78 ft³
